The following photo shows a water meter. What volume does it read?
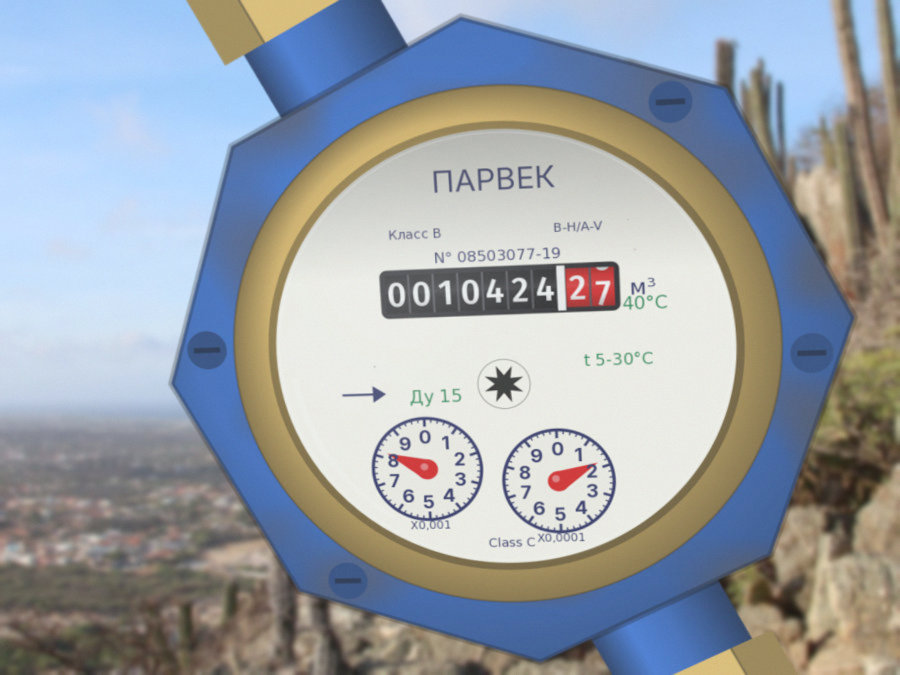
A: 10424.2681 m³
